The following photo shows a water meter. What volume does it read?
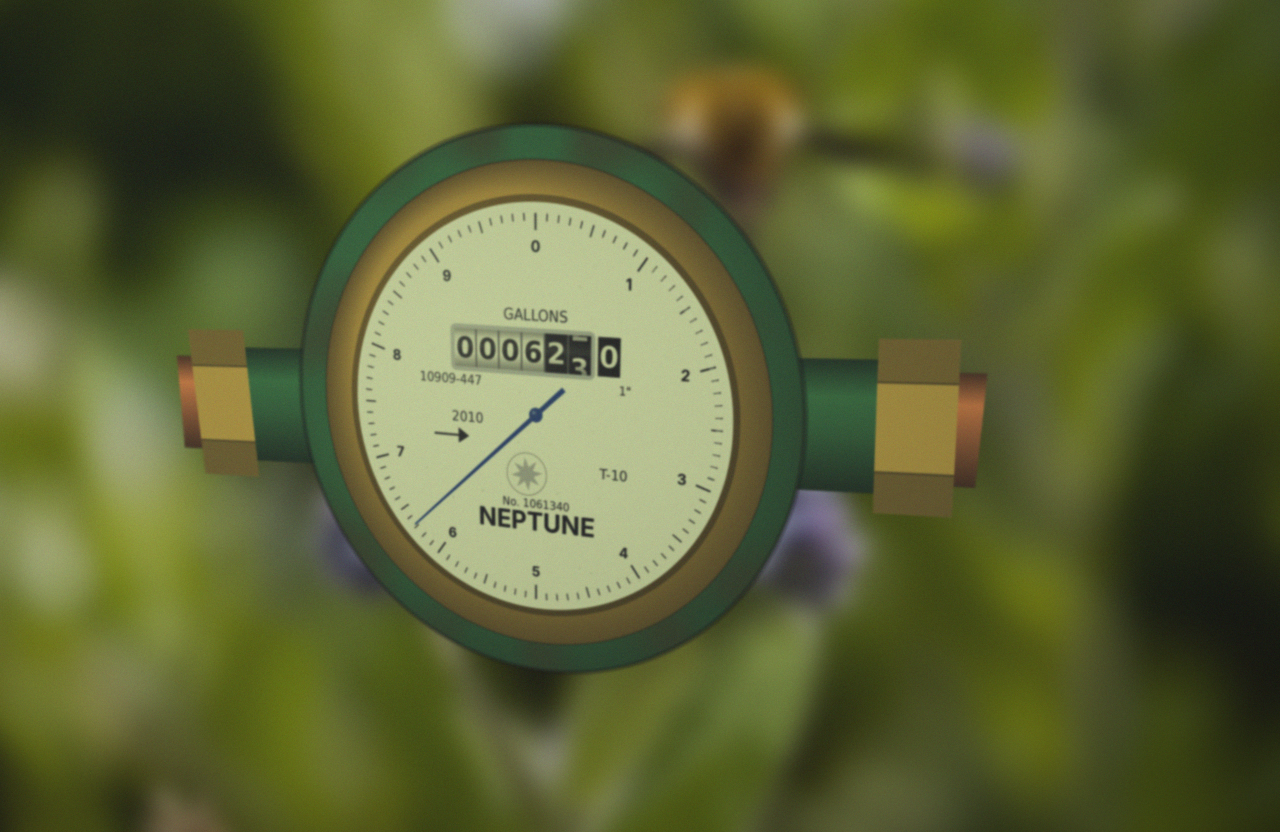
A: 6226.3 gal
